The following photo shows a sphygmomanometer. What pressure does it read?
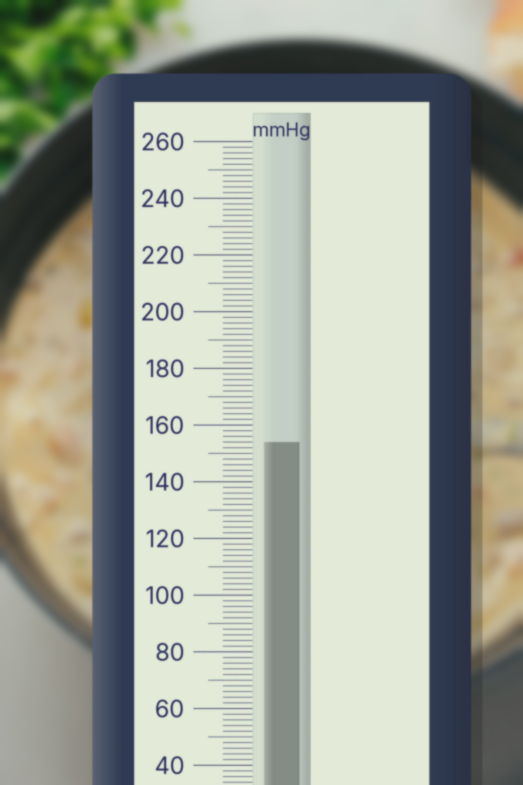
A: 154 mmHg
